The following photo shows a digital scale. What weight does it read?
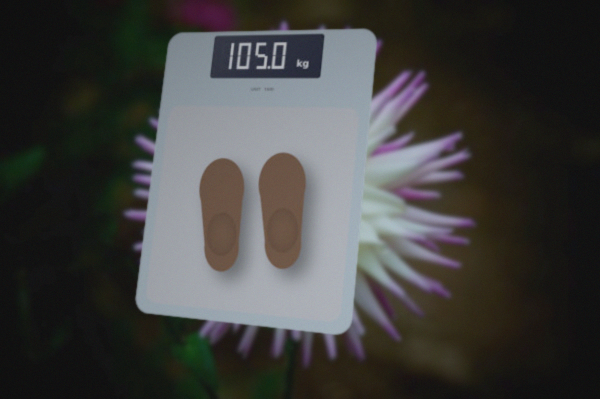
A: 105.0 kg
